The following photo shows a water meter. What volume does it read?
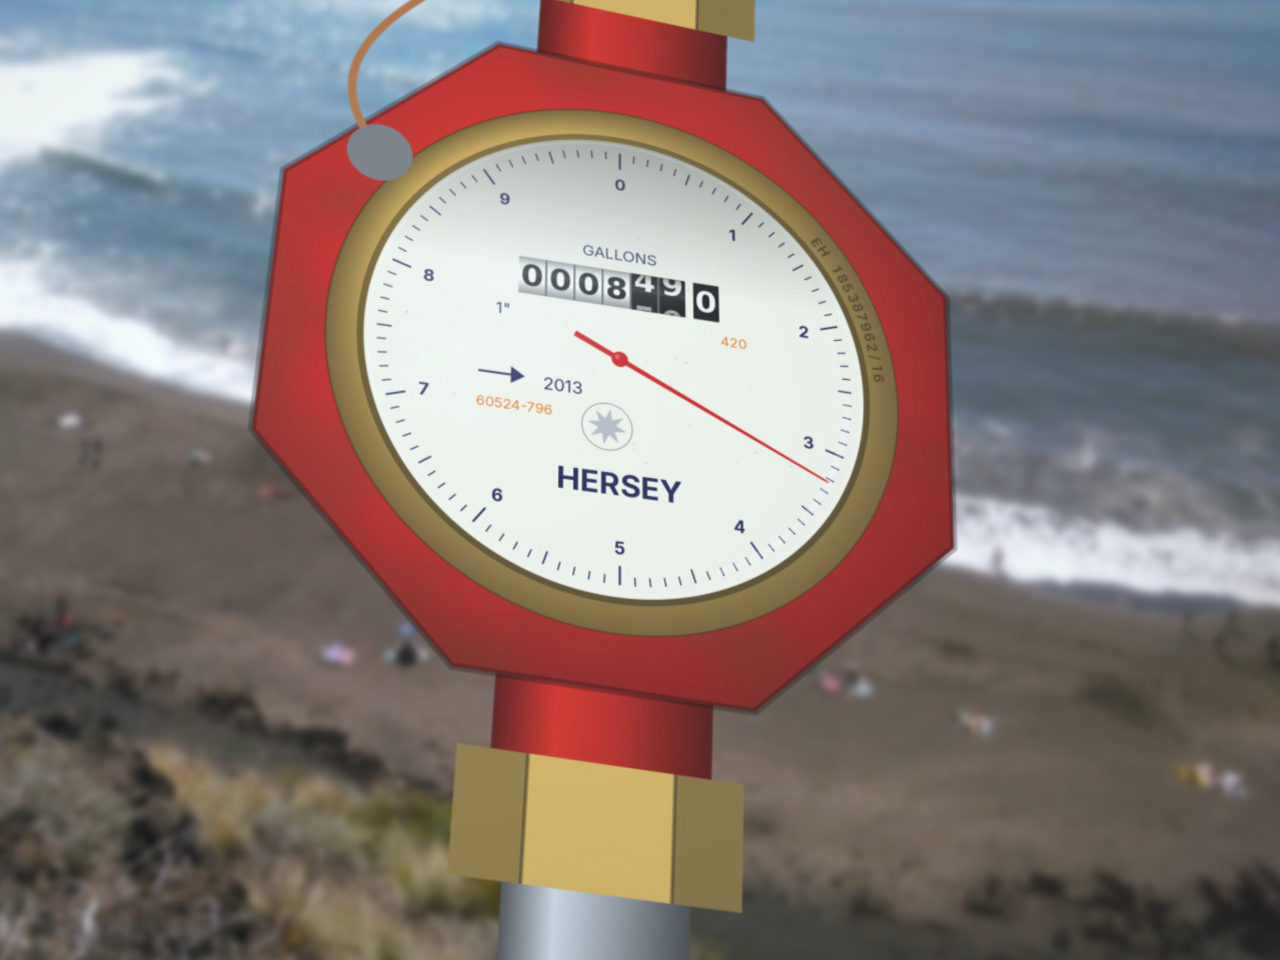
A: 8493.2 gal
